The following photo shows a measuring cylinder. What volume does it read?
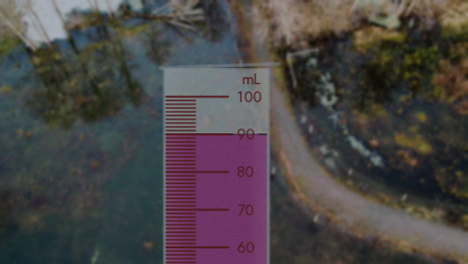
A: 90 mL
